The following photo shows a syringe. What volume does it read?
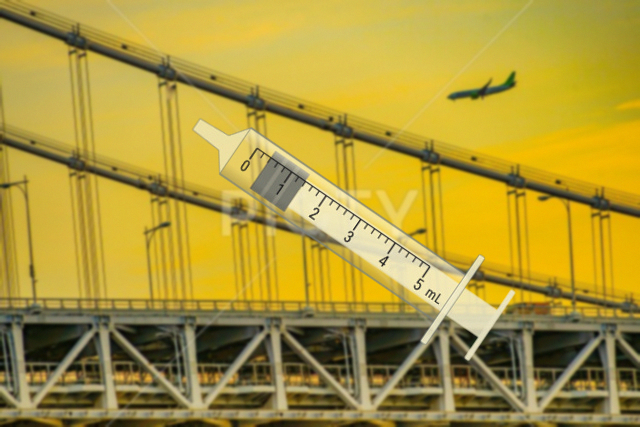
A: 0.4 mL
